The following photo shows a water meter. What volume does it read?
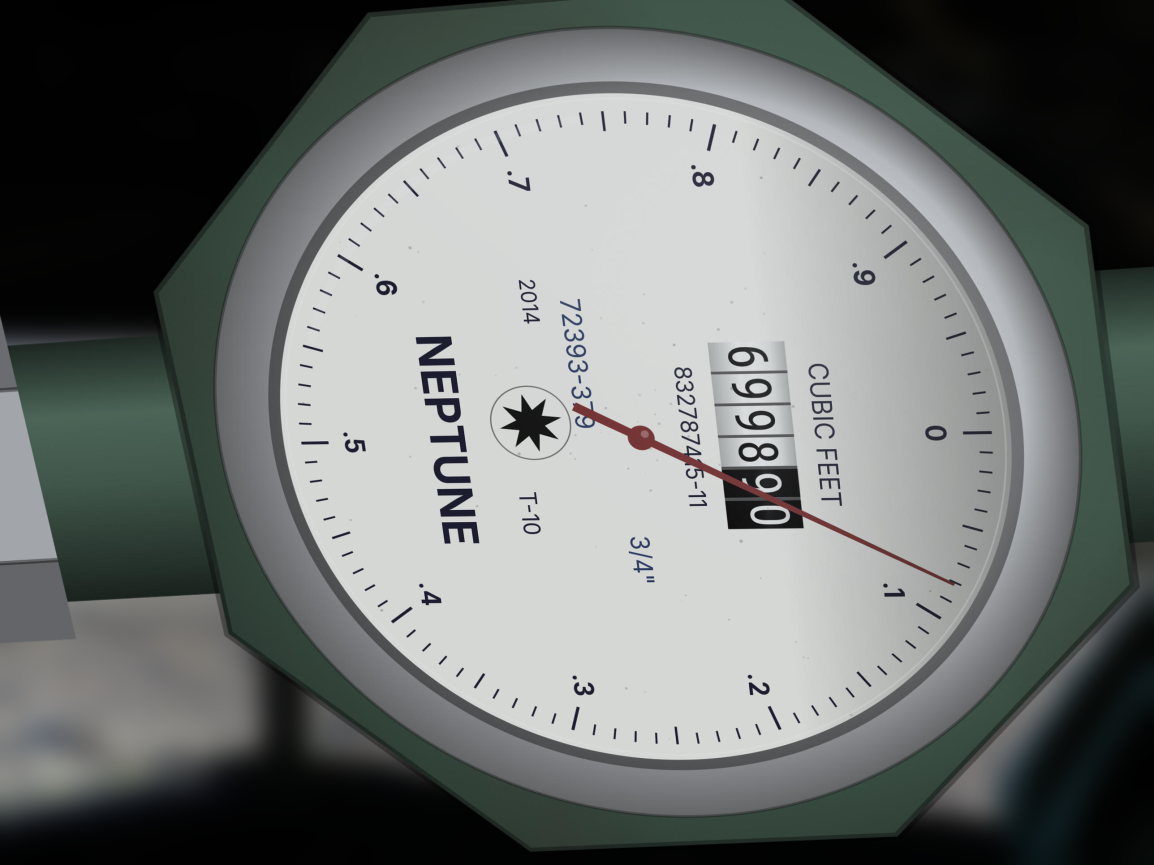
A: 699890.08 ft³
